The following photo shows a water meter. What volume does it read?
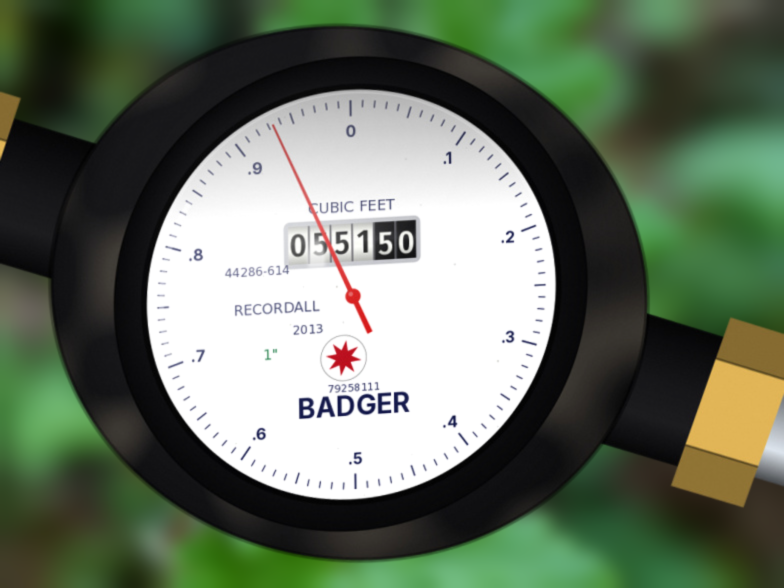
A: 55149.93 ft³
